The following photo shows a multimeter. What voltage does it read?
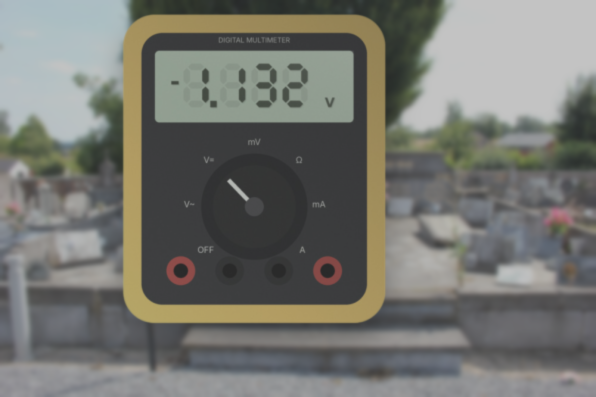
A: -1.132 V
